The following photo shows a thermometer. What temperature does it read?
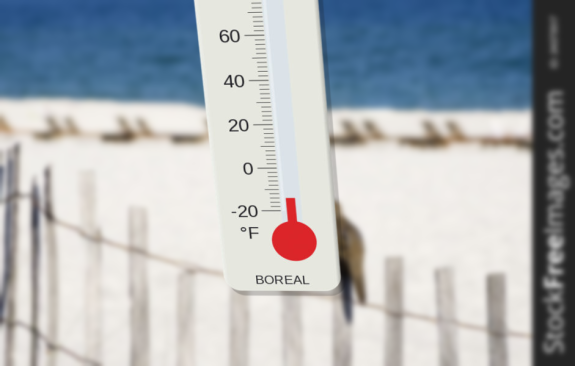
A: -14 °F
